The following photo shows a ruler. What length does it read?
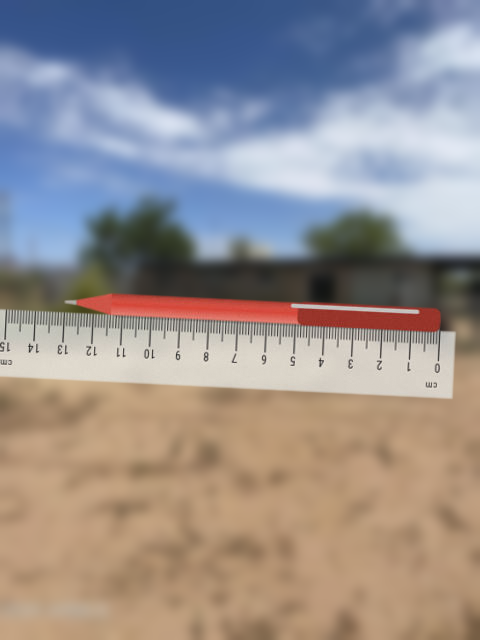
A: 13 cm
